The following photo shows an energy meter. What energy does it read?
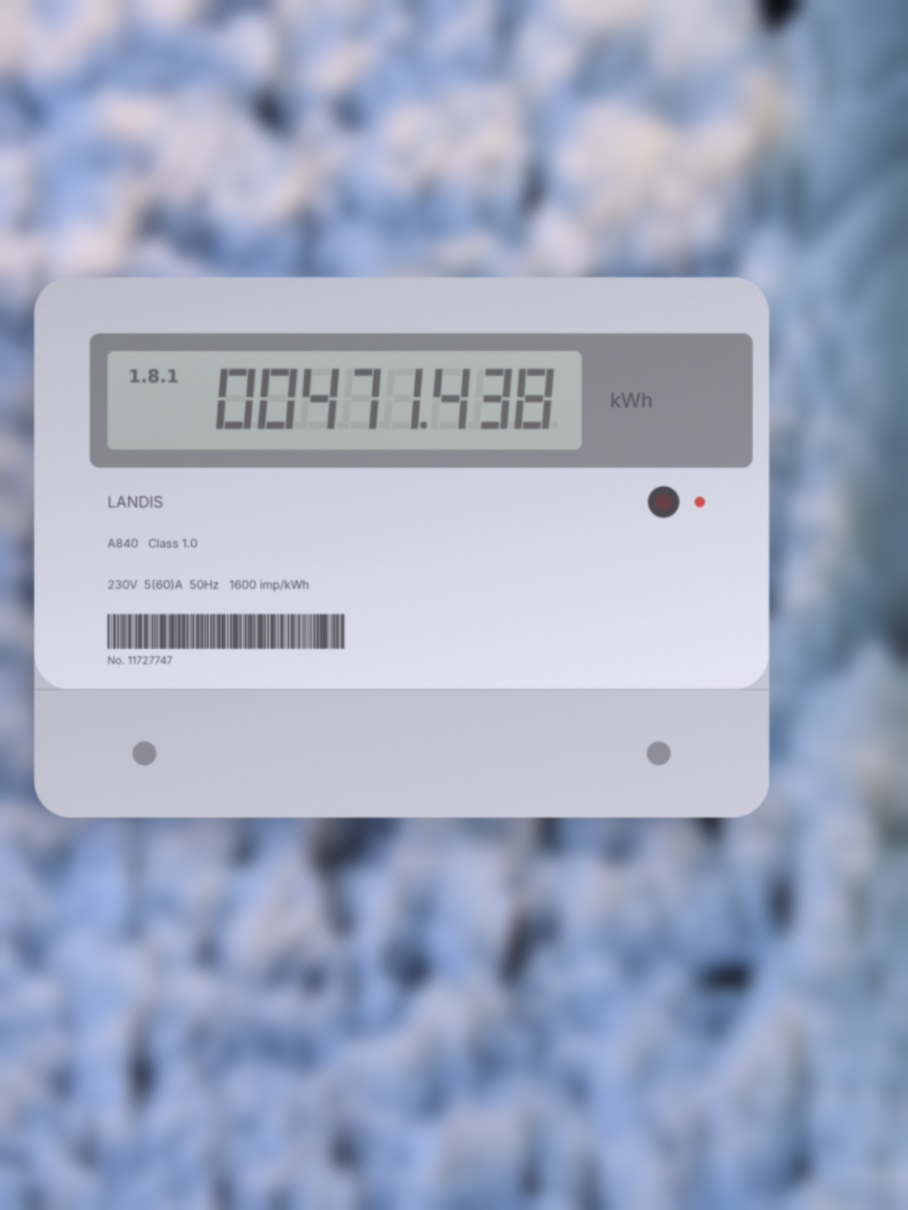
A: 471.438 kWh
